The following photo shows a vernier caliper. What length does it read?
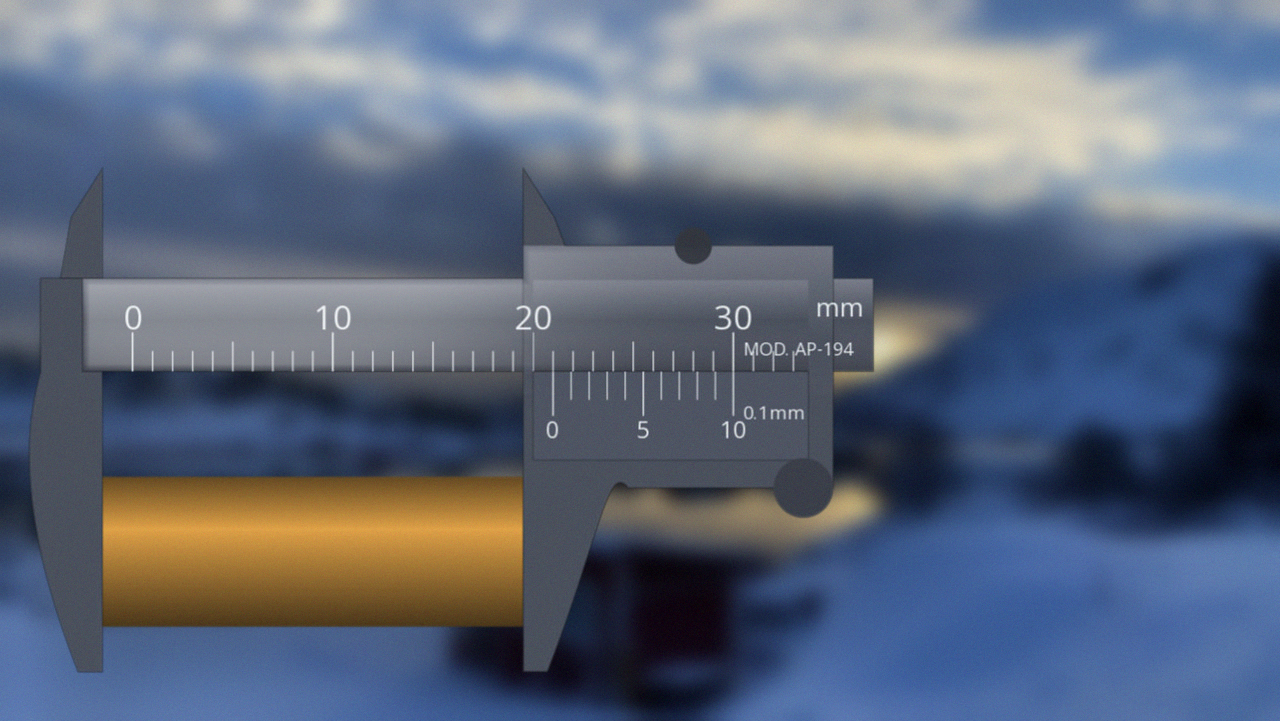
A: 21.0 mm
